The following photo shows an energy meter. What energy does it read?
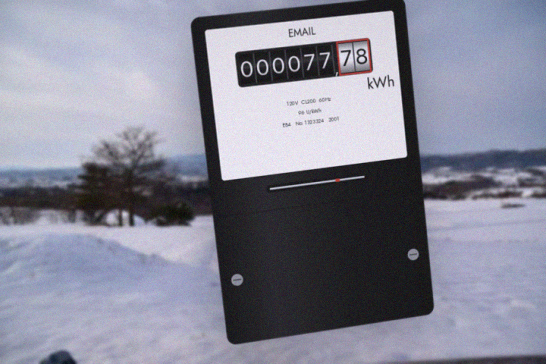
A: 77.78 kWh
